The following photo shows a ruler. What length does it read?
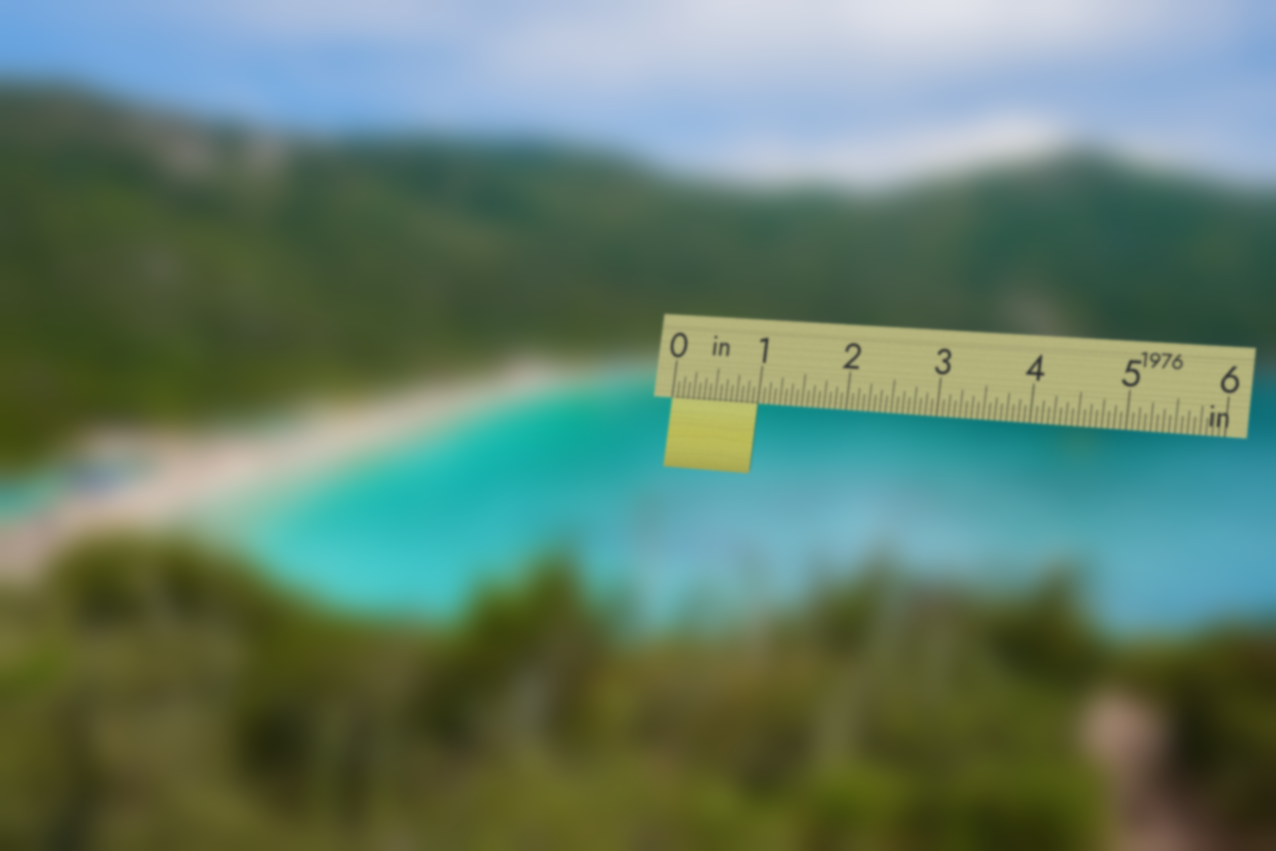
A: 1 in
